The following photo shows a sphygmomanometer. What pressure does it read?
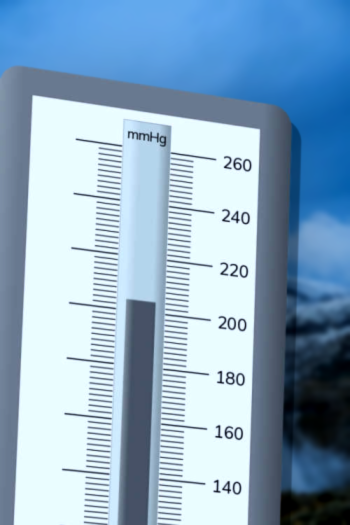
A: 204 mmHg
